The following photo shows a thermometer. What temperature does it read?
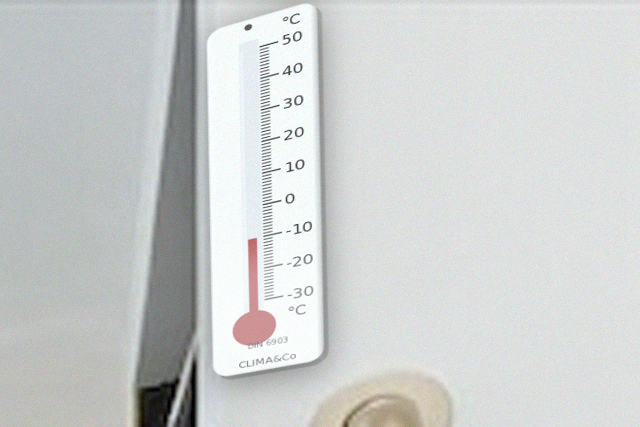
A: -10 °C
